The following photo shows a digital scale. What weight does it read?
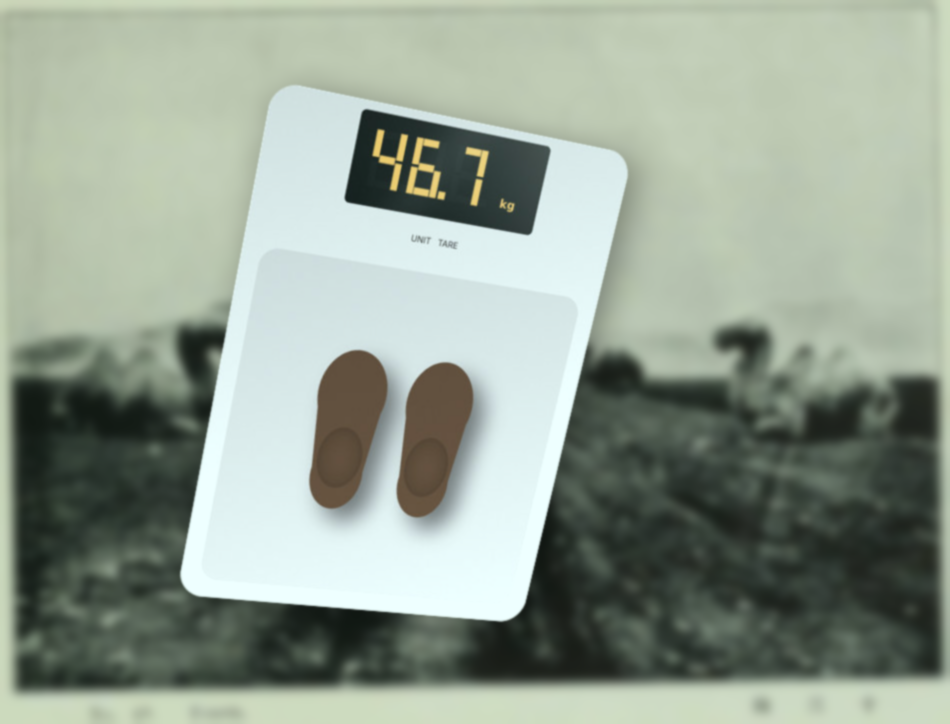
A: 46.7 kg
